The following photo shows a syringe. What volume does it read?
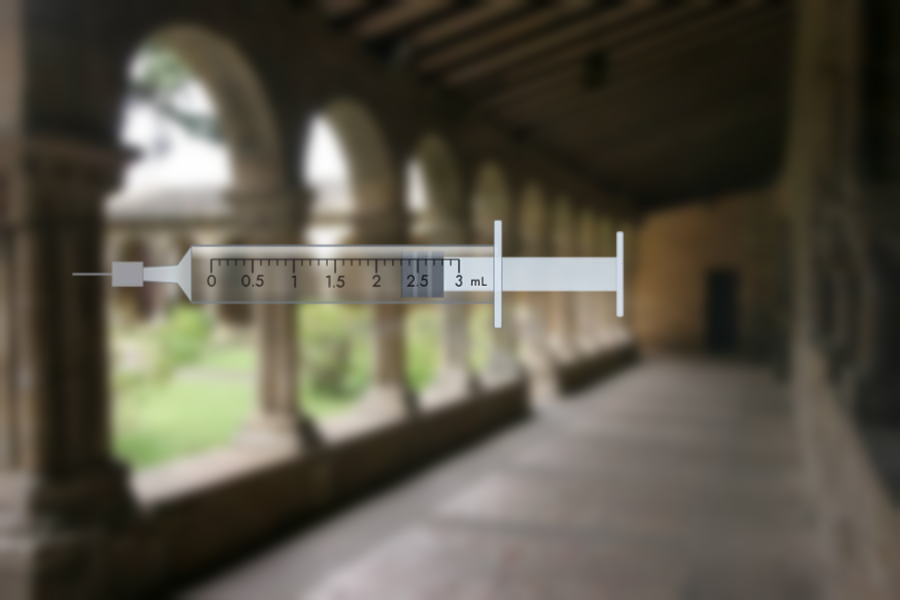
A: 2.3 mL
